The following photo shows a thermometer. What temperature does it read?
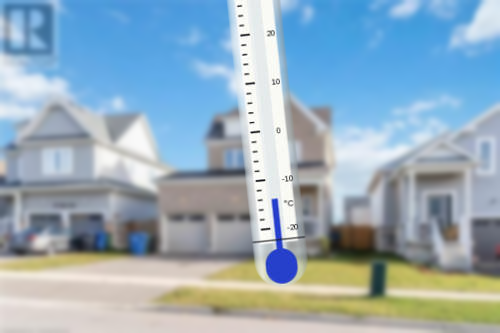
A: -14 °C
